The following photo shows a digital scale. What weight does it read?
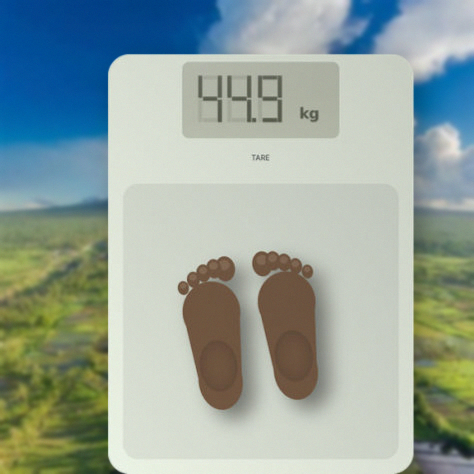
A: 44.9 kg
